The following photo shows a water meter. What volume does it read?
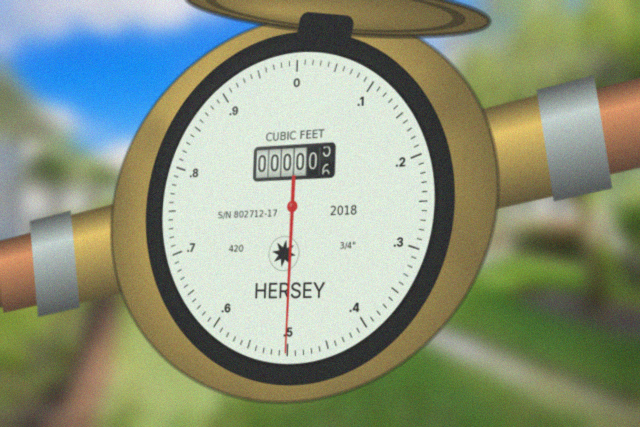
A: 5.50 ft³
